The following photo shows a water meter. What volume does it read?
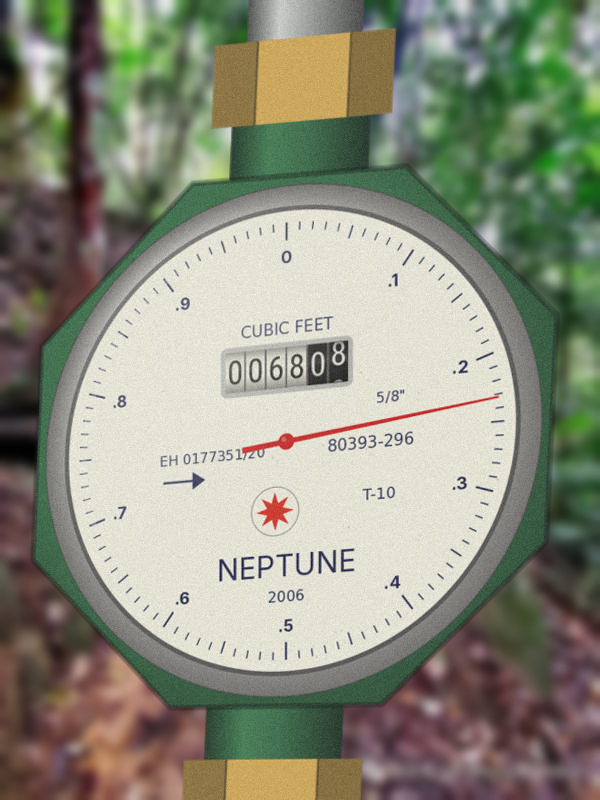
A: 6808.23 ft³
